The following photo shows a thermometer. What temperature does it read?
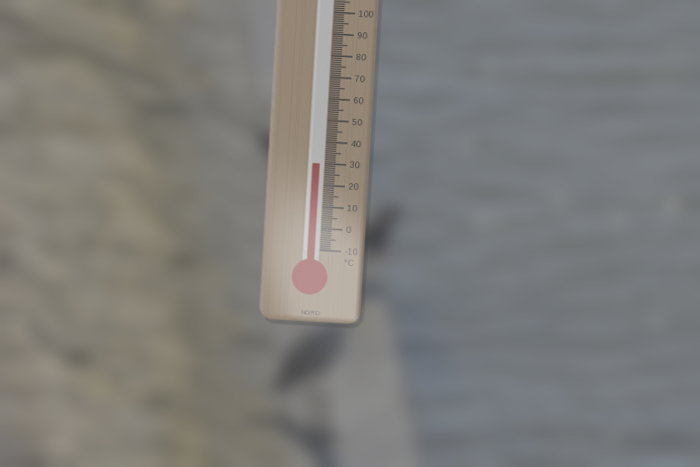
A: 30 °C
